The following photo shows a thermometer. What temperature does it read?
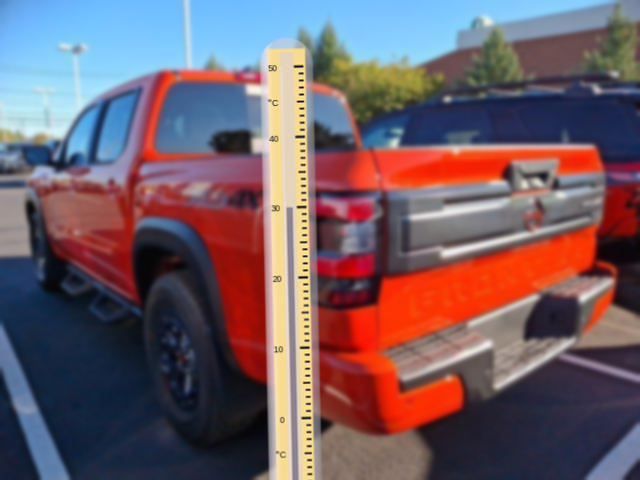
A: 30 °C
